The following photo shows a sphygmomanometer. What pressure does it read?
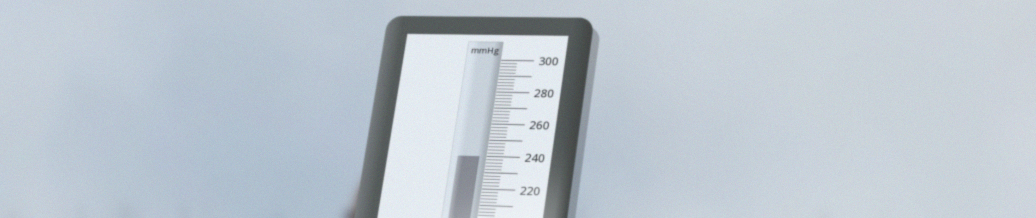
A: 240 mmHg
